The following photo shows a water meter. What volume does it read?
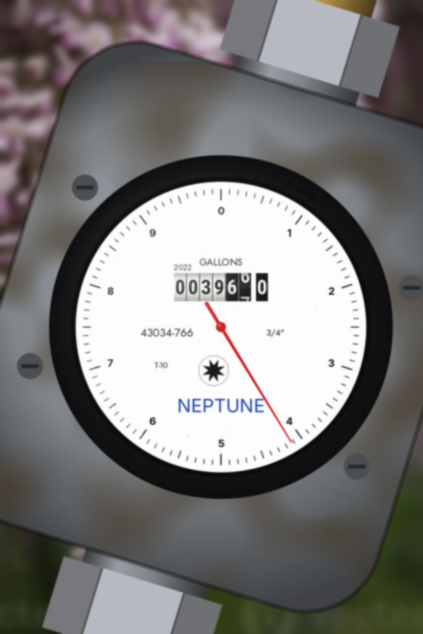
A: 39664.1 gal
